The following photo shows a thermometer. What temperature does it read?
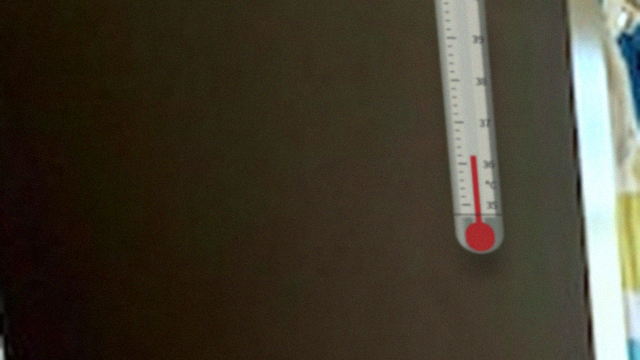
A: 36.2 °C
